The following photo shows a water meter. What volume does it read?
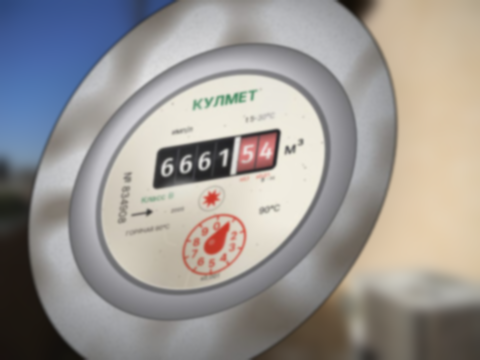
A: 6661.540 m³
